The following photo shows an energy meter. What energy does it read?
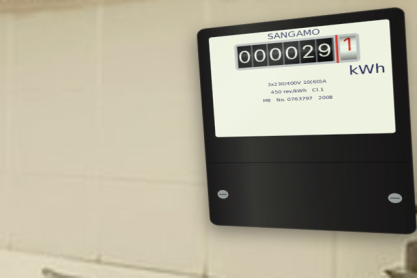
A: 29.1 kWh
